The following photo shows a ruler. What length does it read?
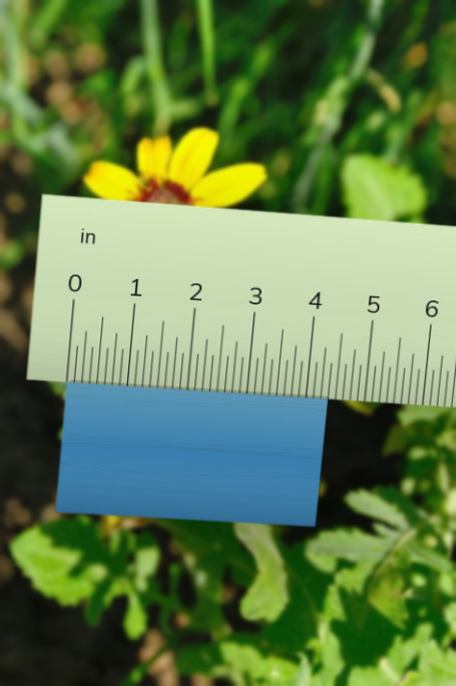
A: 4.375 in
